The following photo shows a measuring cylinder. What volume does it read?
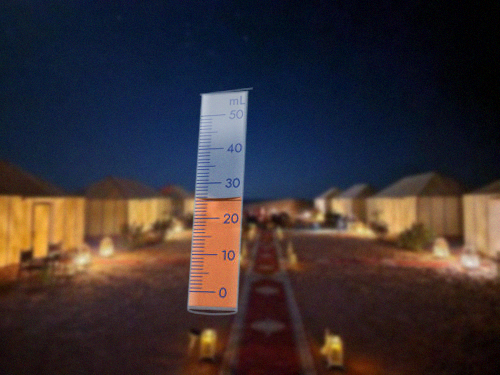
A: 25 mL
